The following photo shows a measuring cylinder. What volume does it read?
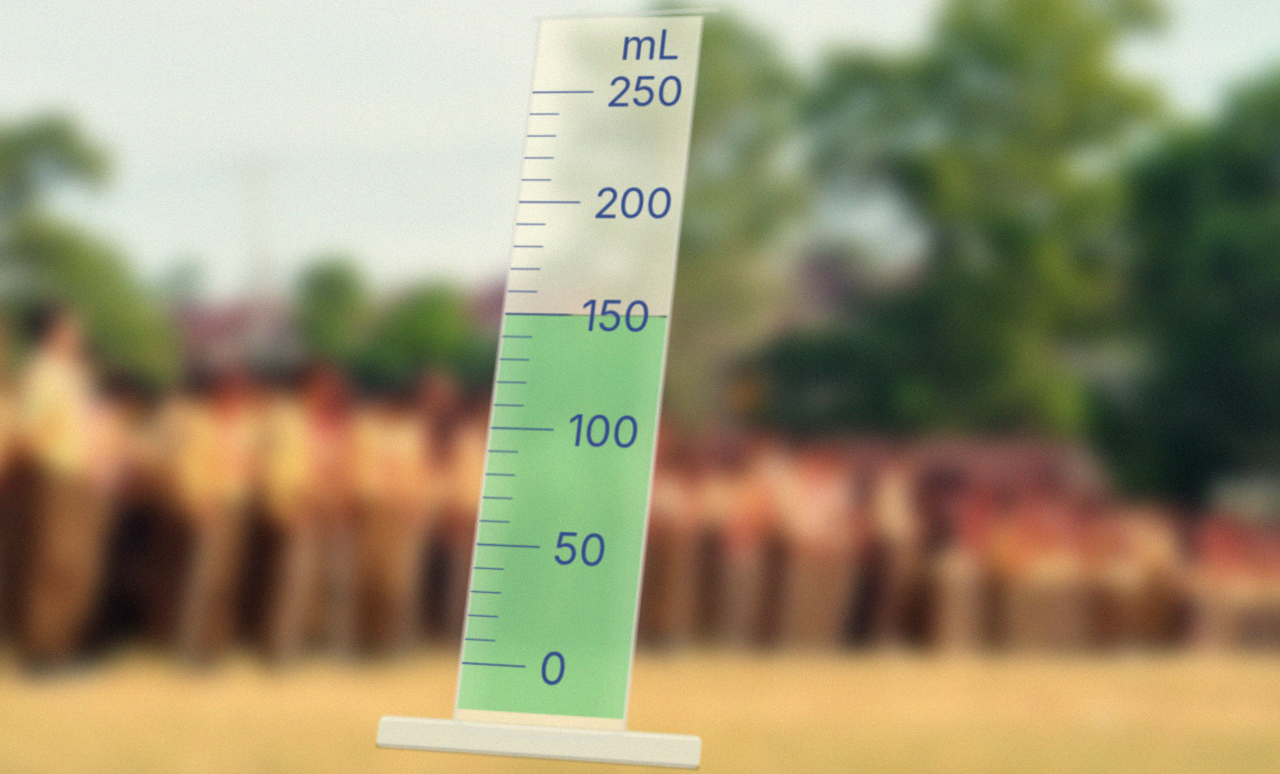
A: 150 mL
